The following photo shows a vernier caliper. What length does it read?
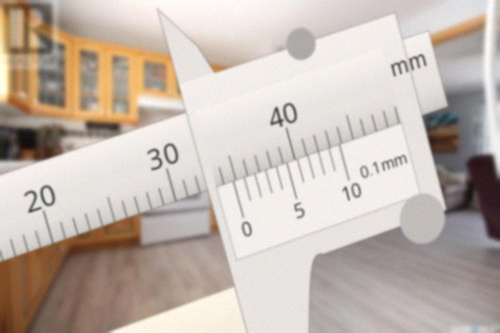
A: 34.8 mm
